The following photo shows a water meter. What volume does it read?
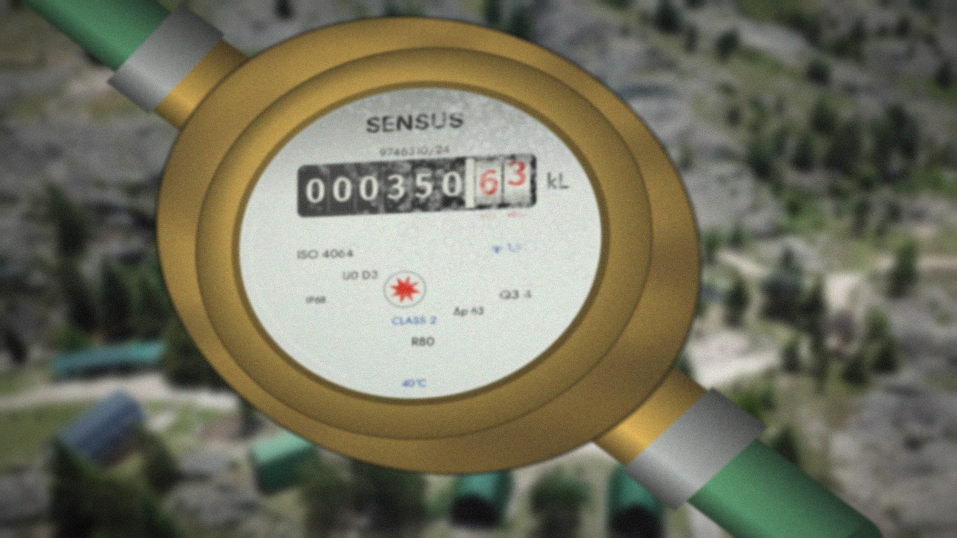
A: 350.63 kL
